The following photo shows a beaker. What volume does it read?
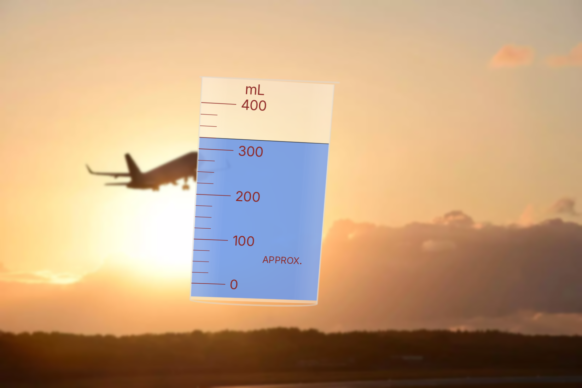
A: 325 mL
